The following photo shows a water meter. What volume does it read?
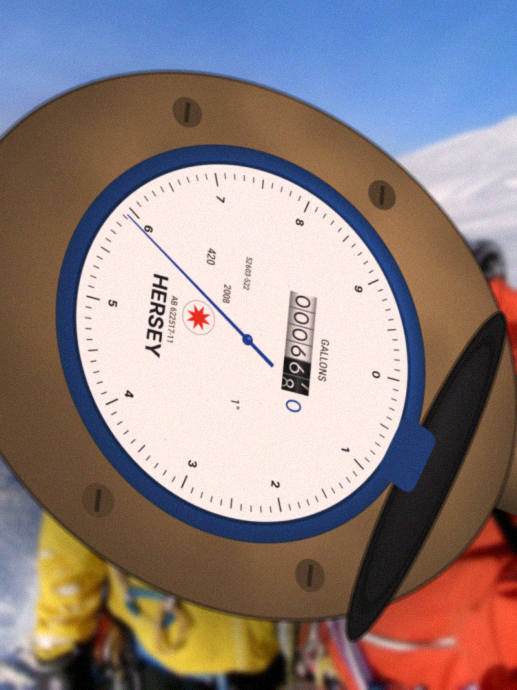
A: 6675.9 gal
